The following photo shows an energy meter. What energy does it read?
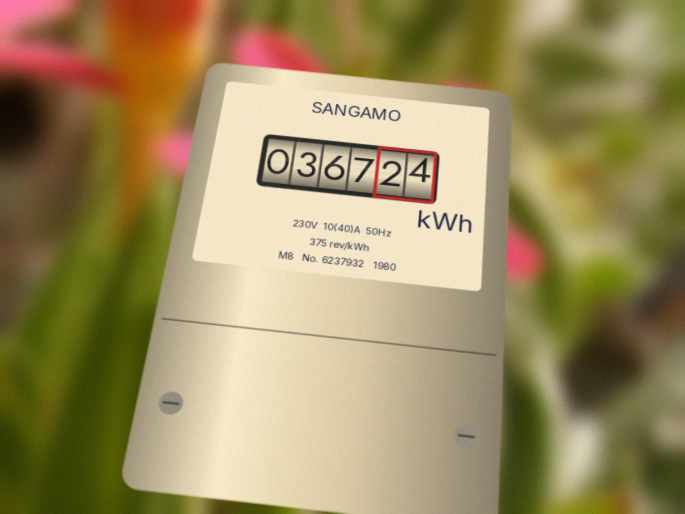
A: 367.24 kWh
